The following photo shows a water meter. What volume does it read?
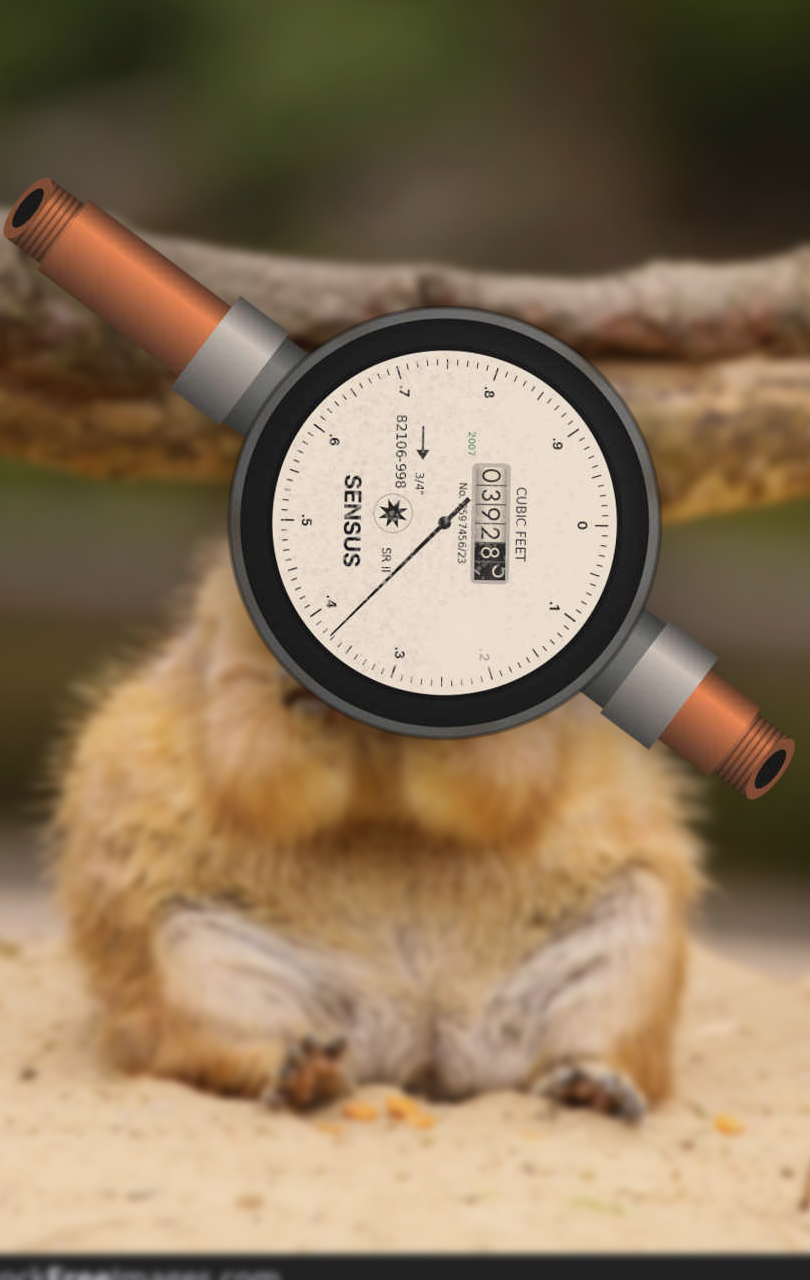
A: 39285.37 ft³
